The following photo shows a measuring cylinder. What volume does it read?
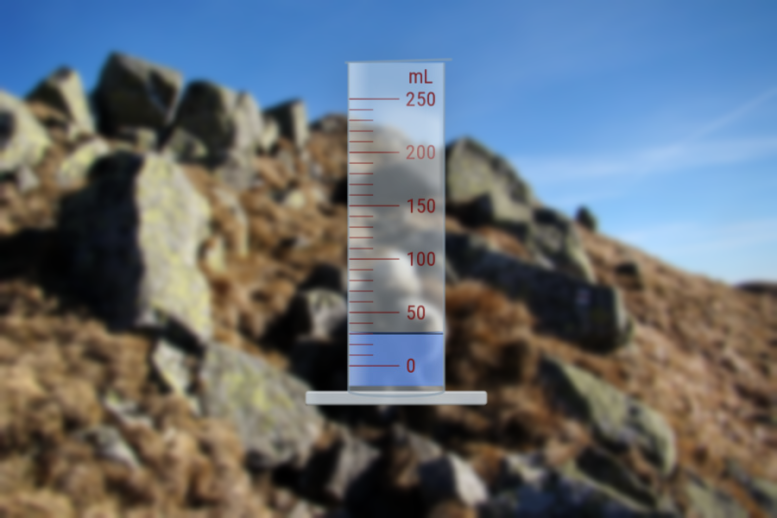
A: 30 mL
